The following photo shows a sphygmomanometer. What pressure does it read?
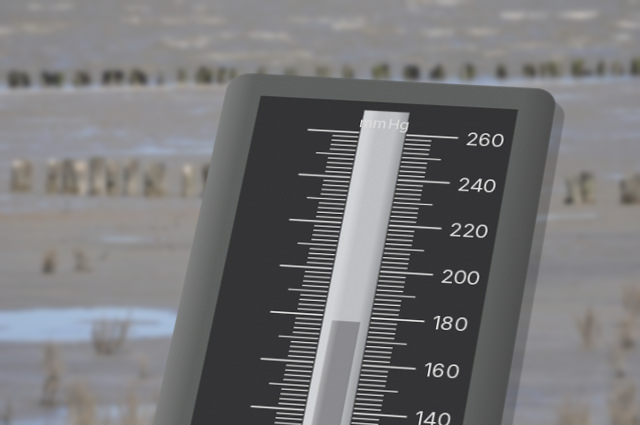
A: 178 mmHg
